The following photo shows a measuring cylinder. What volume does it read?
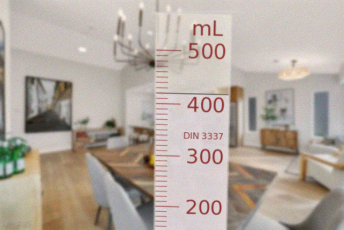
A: 420 mL
